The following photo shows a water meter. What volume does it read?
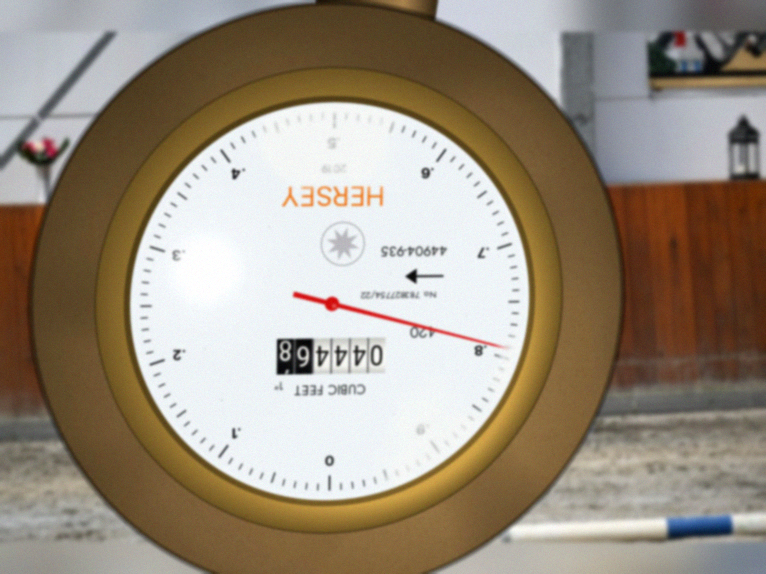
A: 44467.79 ft³
